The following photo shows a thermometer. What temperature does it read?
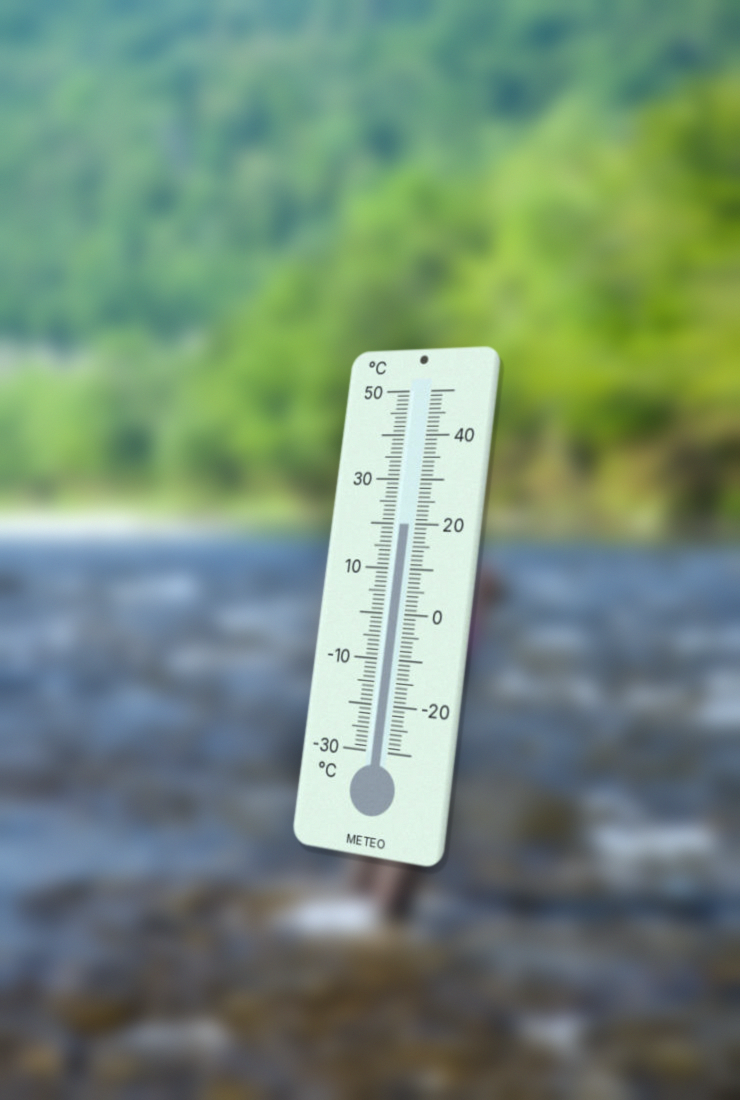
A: 20 °C
